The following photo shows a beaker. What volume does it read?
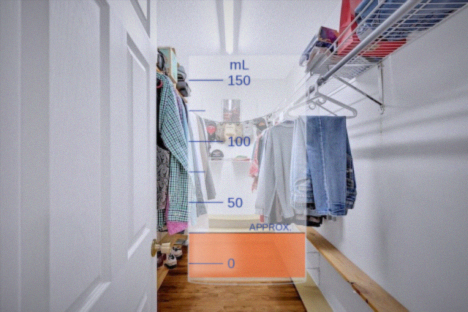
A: 25 mL
